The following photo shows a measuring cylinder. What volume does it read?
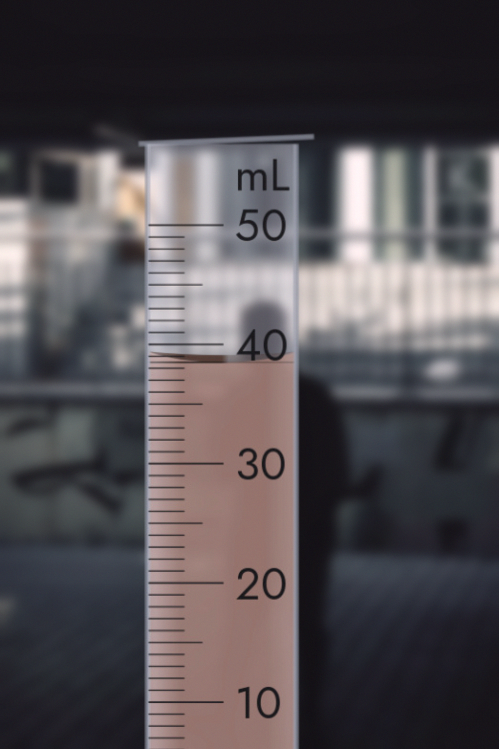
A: 38.5 mL
